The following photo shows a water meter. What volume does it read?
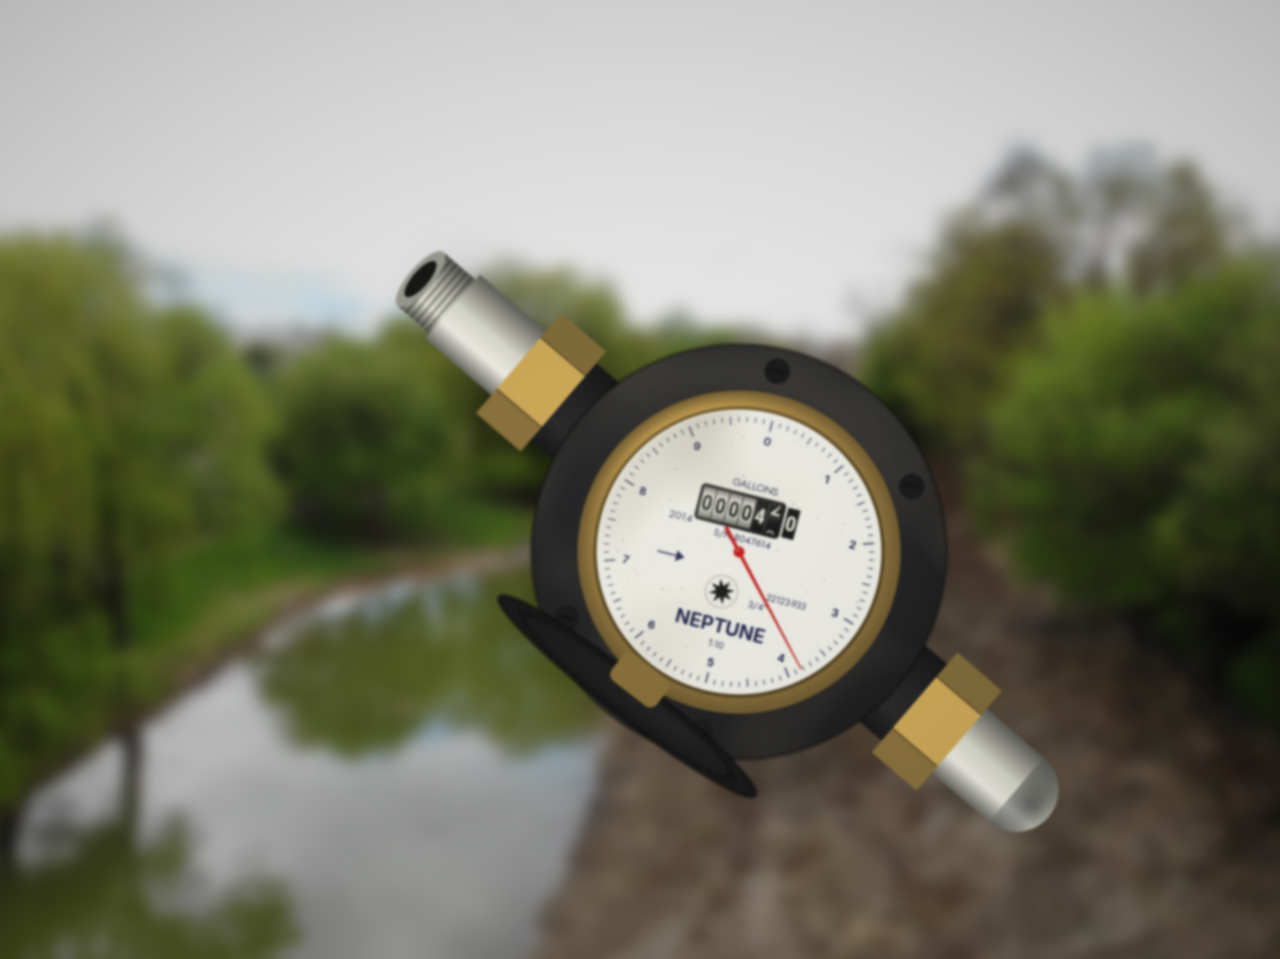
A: 423.8 gal
